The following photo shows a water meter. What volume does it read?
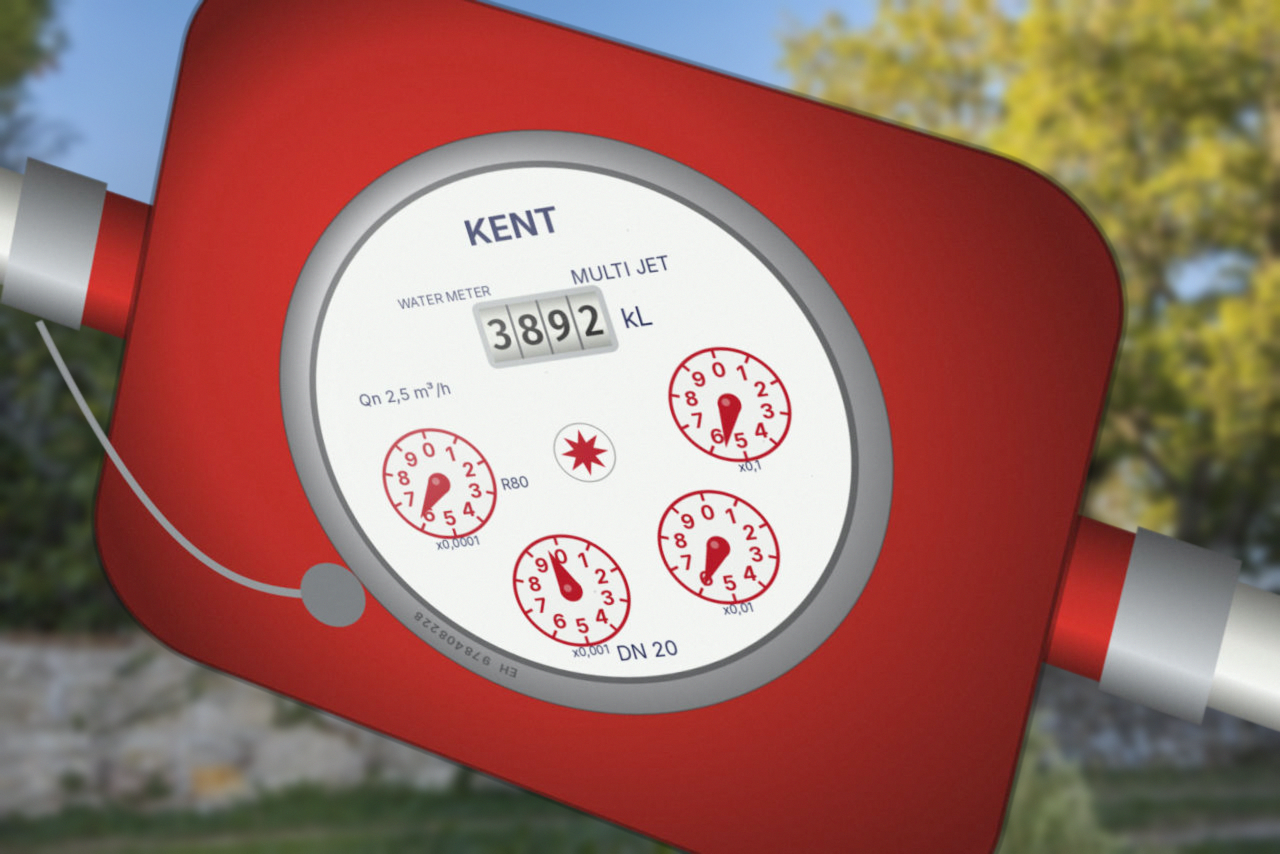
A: 3892.5596 kL
